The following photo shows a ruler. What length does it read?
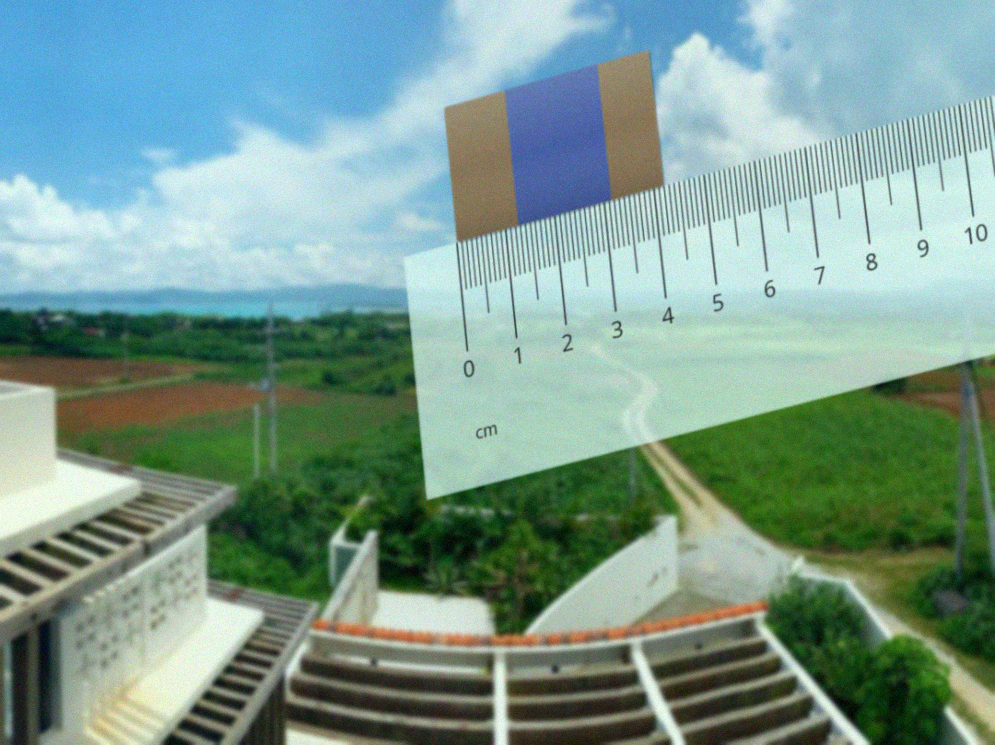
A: 4.2 cm
